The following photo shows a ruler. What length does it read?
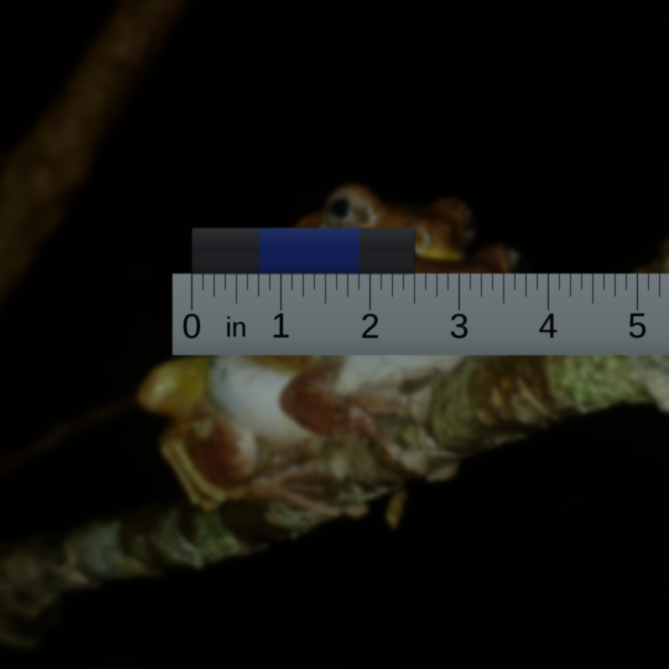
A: 2.5 in
